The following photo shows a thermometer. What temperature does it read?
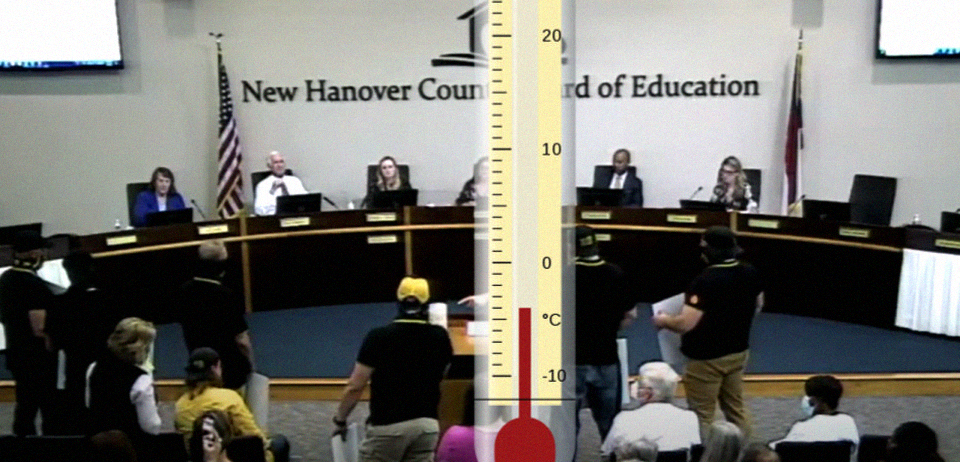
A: -4 °C
